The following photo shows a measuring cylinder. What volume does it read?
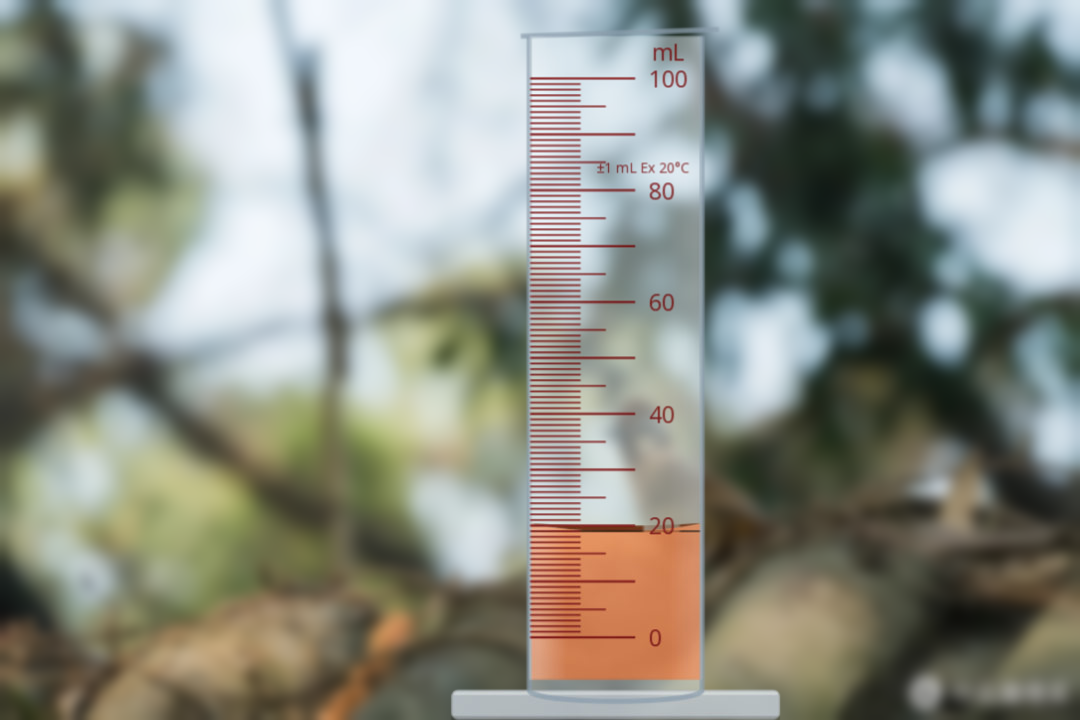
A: 19 mL
